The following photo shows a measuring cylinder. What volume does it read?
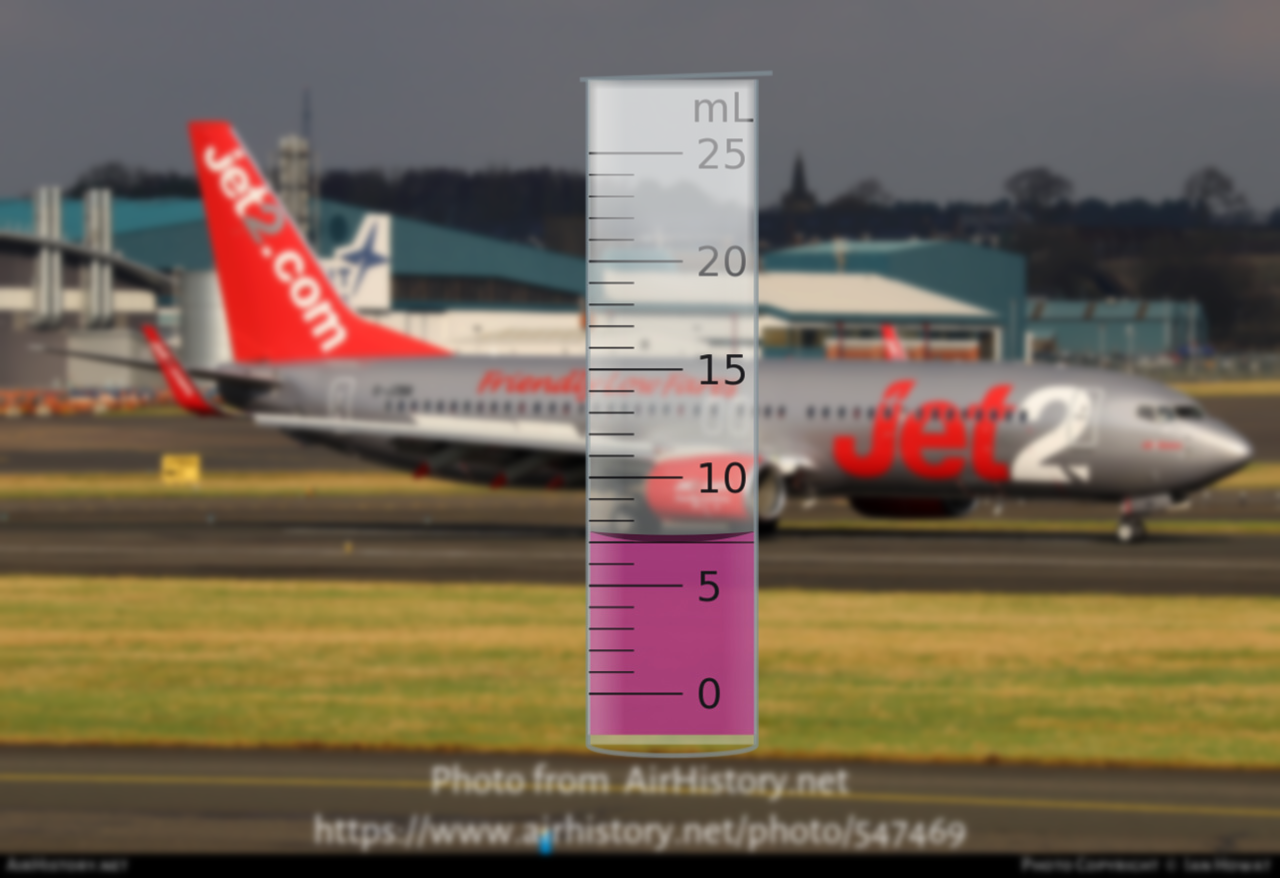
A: 7 mL
